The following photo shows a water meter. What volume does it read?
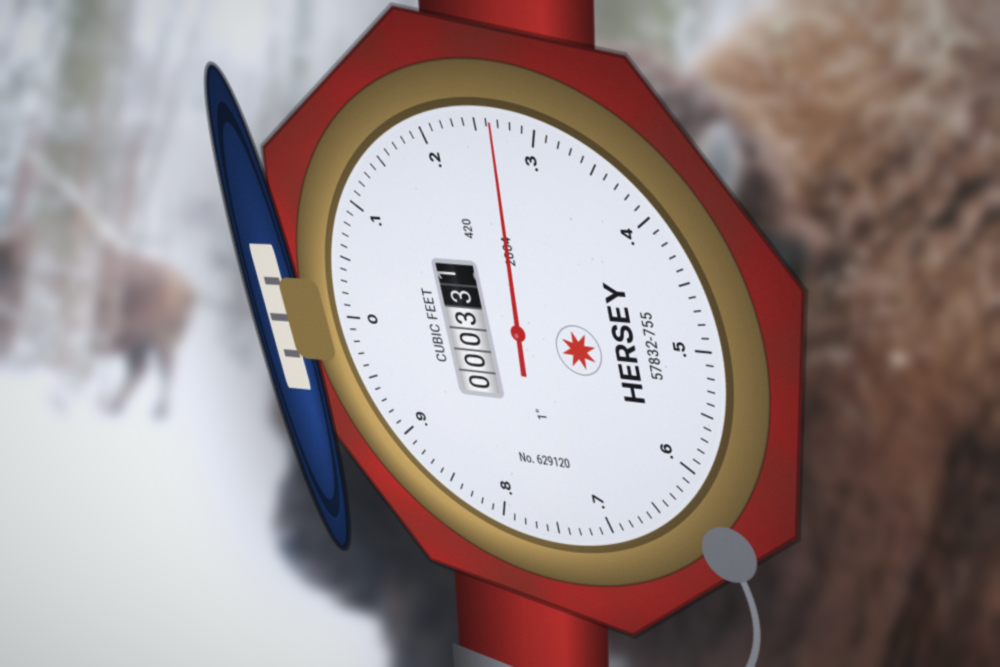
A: 331.26 ft³
